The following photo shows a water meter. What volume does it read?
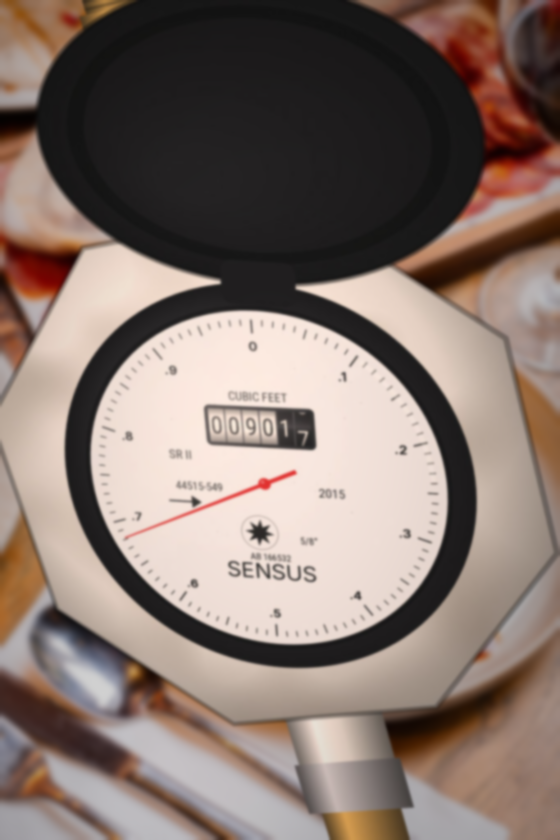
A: 9016.68 ft³
